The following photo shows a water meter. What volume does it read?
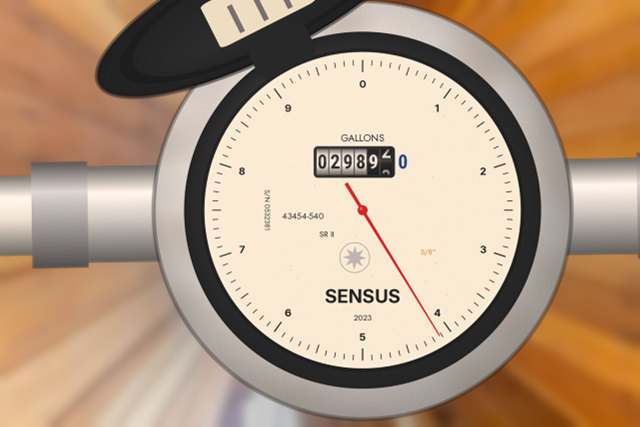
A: 298924.1 gal
